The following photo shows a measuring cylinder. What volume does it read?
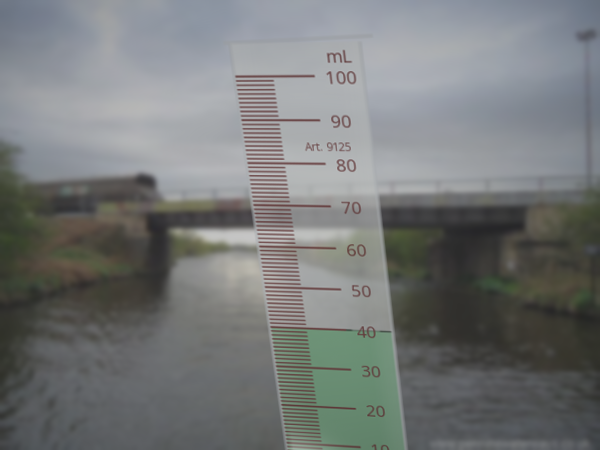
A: 40 mL
